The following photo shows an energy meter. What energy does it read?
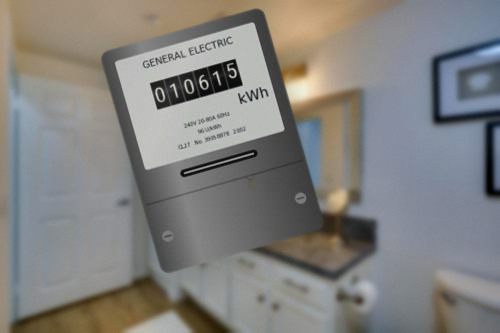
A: 10615 kWh
